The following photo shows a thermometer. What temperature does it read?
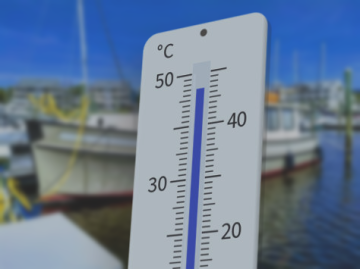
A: 47 °C
